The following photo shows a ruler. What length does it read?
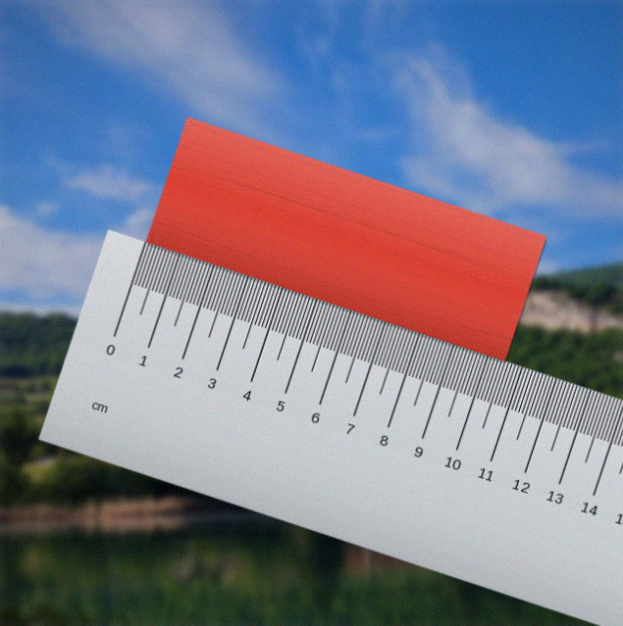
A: 10.5 cm
